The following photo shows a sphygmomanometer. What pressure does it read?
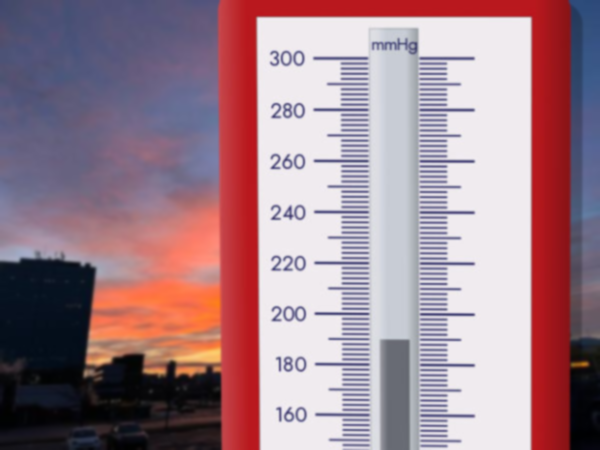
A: 190 mmHg
